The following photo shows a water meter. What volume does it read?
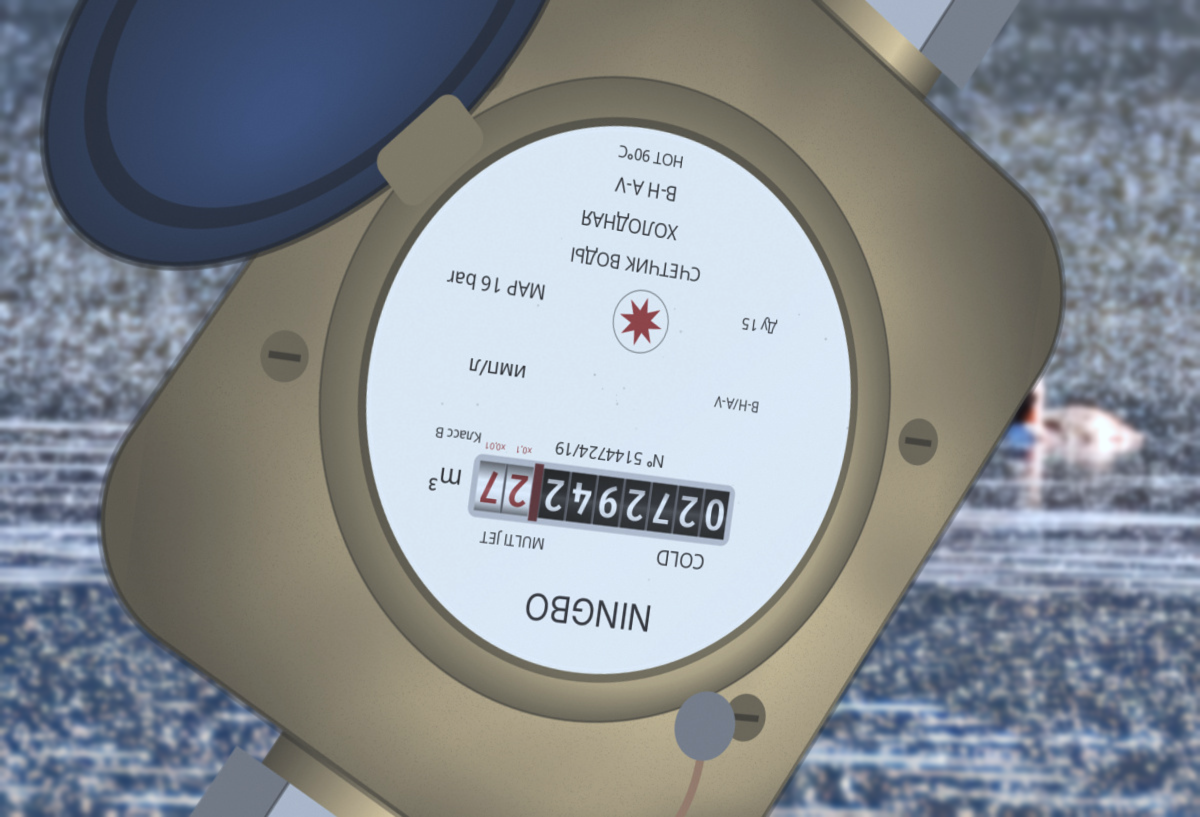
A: 272942.27 m³
